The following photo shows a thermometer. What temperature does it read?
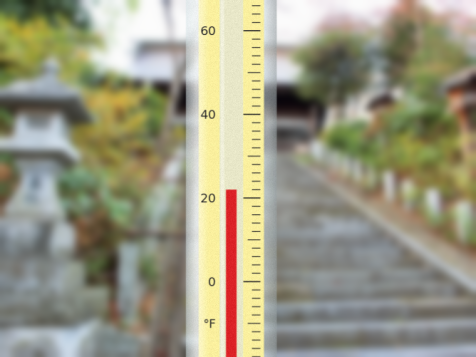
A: 22 °F
